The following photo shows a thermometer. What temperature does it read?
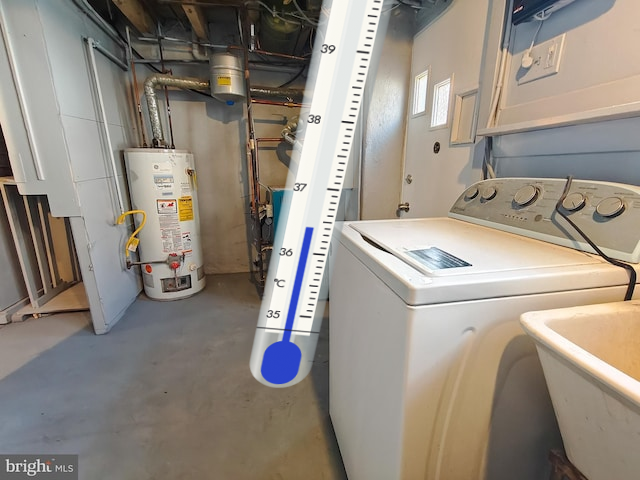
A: 36.4 °C
